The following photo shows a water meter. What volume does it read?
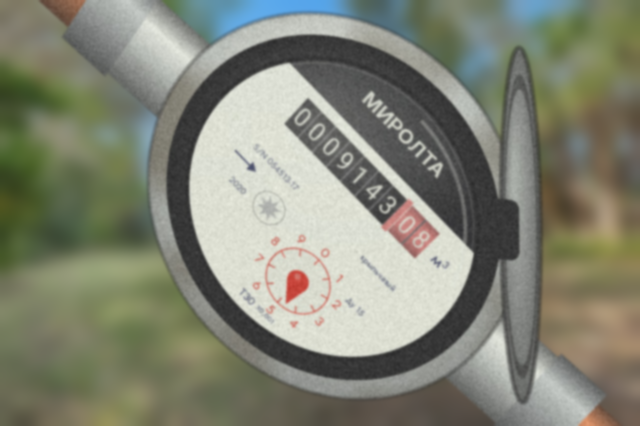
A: 9143.084 m³
